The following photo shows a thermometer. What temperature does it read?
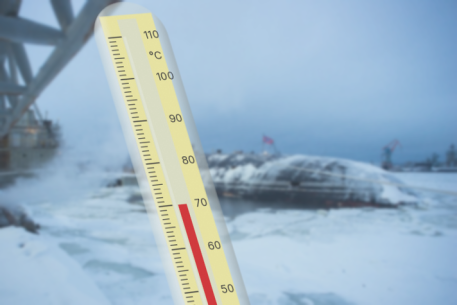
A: 70 °C
